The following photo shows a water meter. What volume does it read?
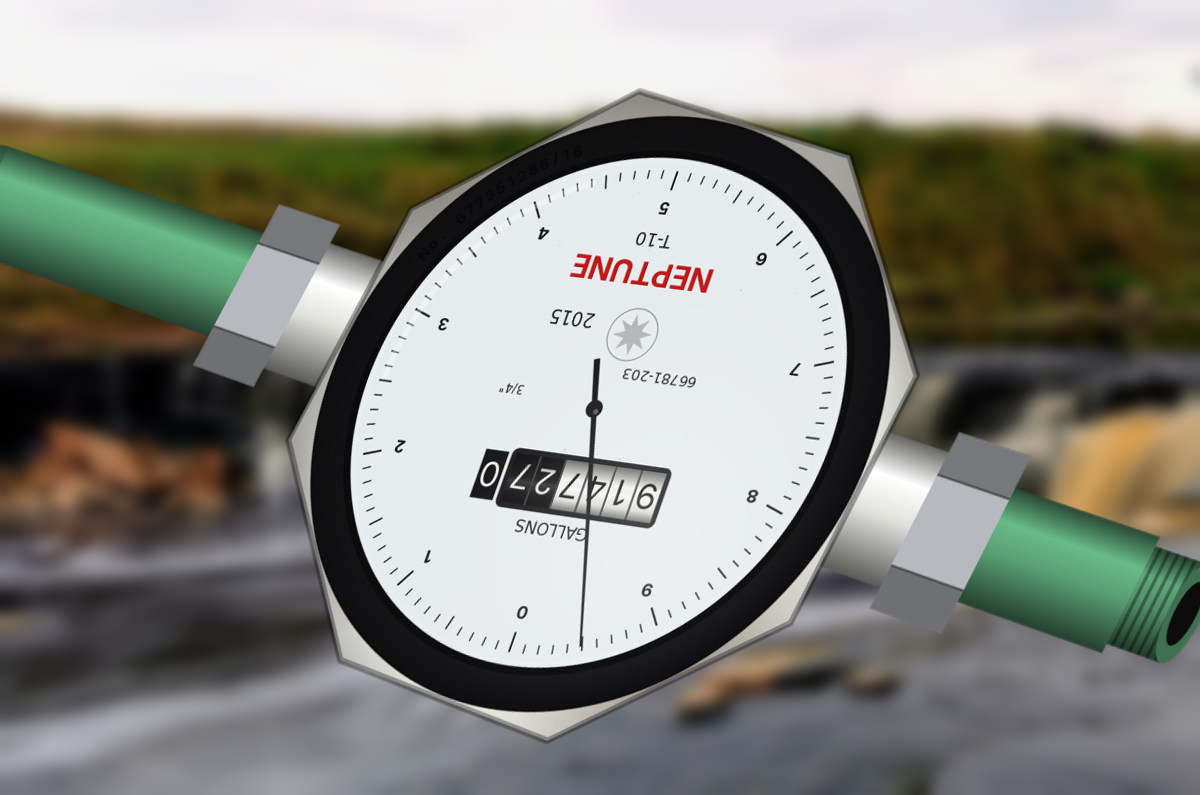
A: 9147269.5 gal
